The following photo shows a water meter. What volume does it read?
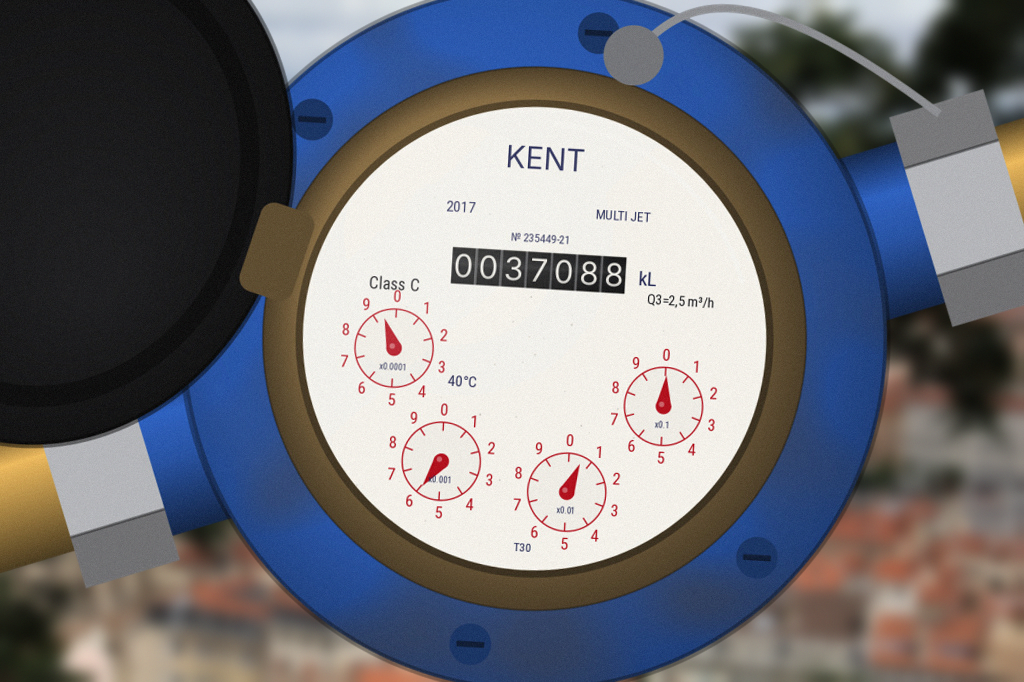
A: 37088.0059 kL
